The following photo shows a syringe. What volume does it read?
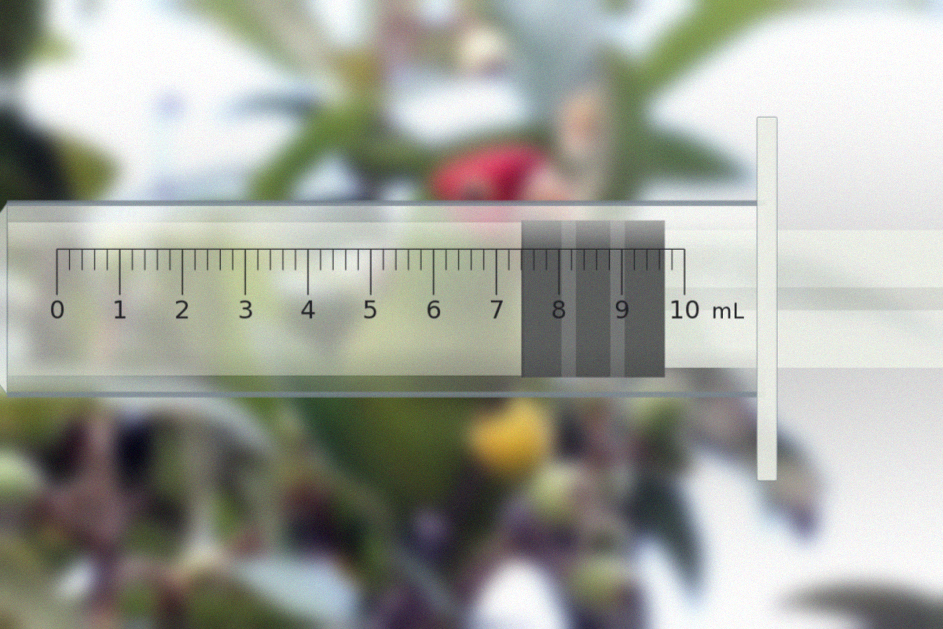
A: 7.4 mL
